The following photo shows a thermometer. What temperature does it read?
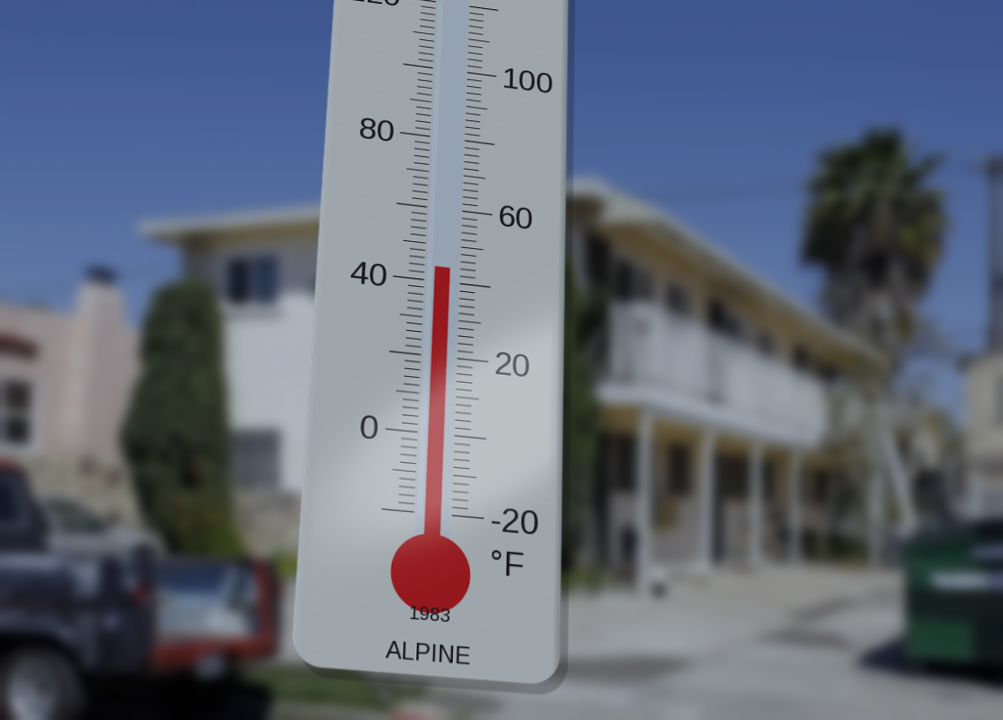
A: 44 °F
